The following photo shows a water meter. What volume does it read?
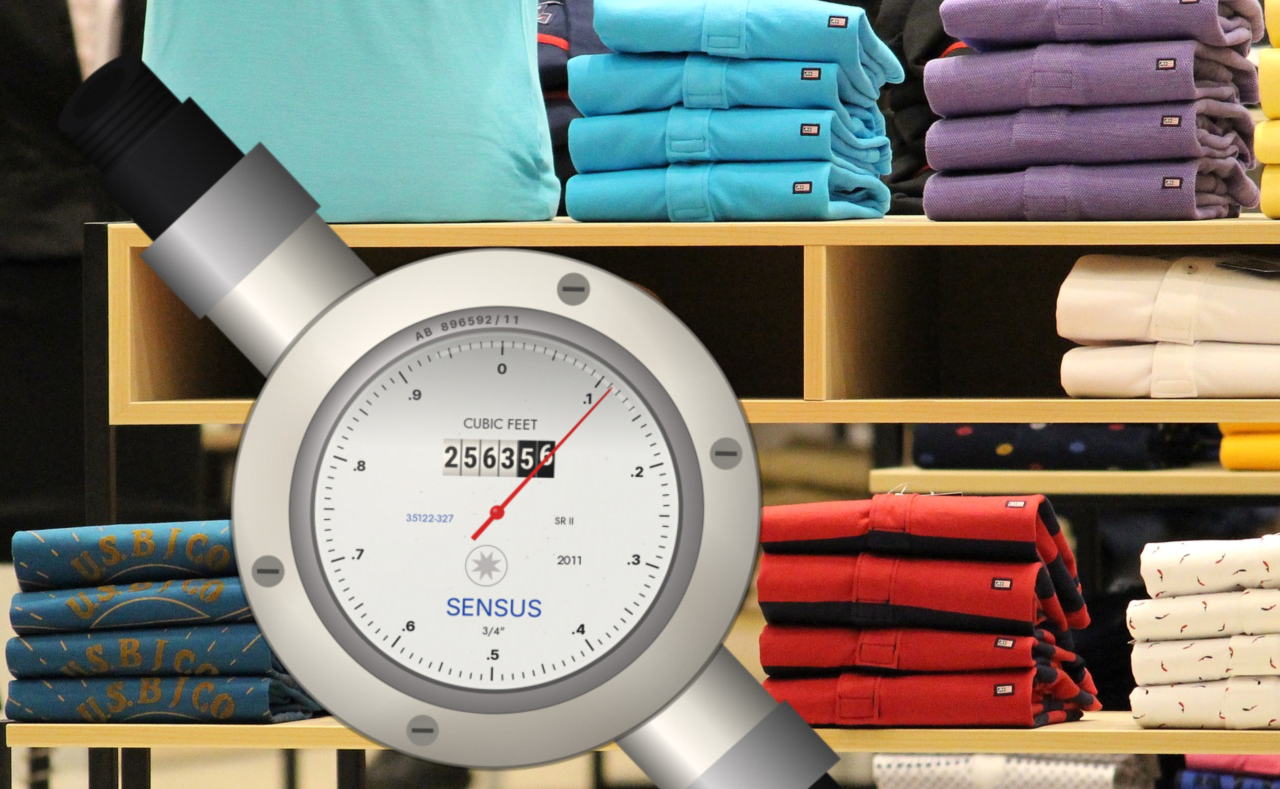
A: 256356.11 ft³
